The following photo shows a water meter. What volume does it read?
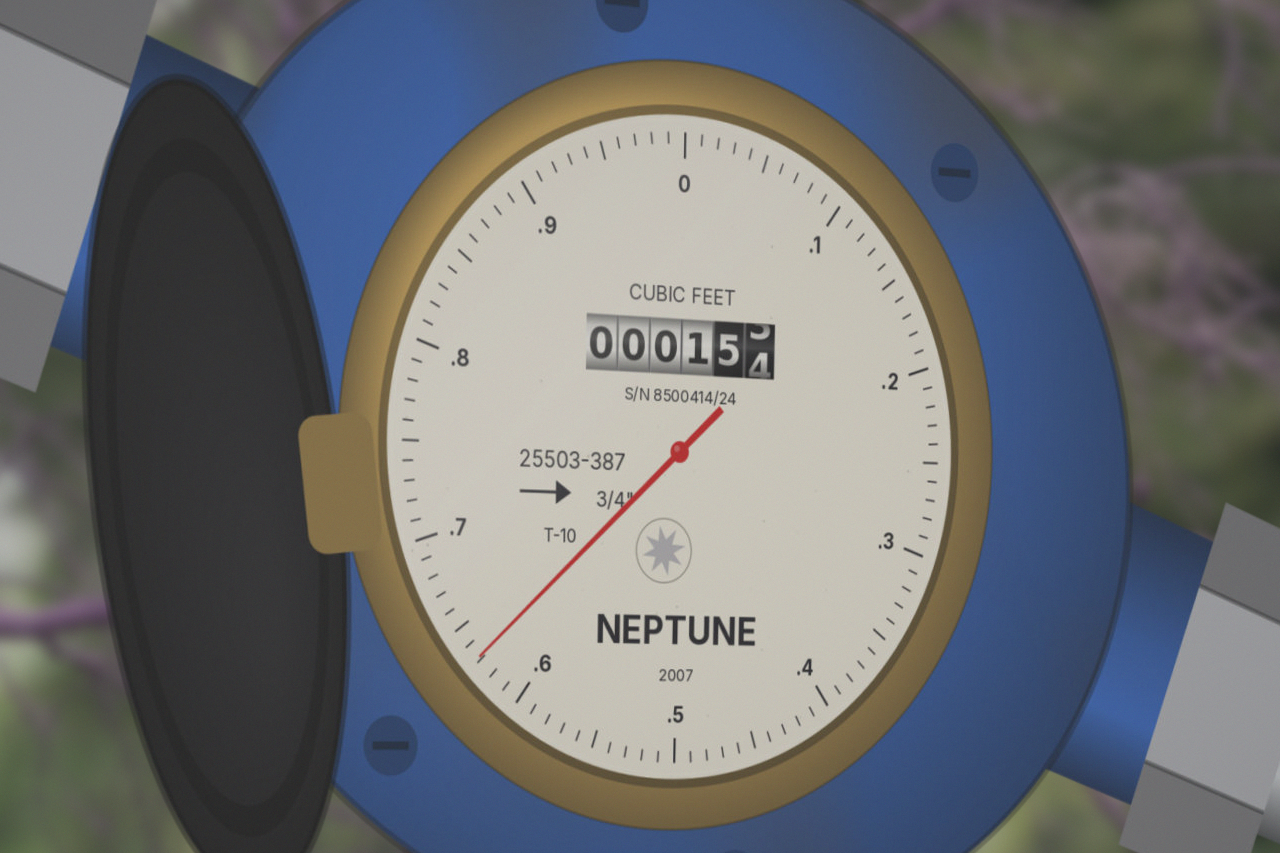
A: 153.63 ft³
